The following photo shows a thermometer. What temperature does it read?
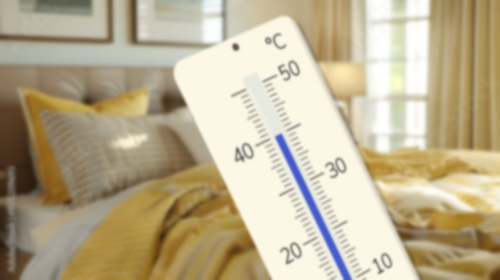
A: 40 °C
